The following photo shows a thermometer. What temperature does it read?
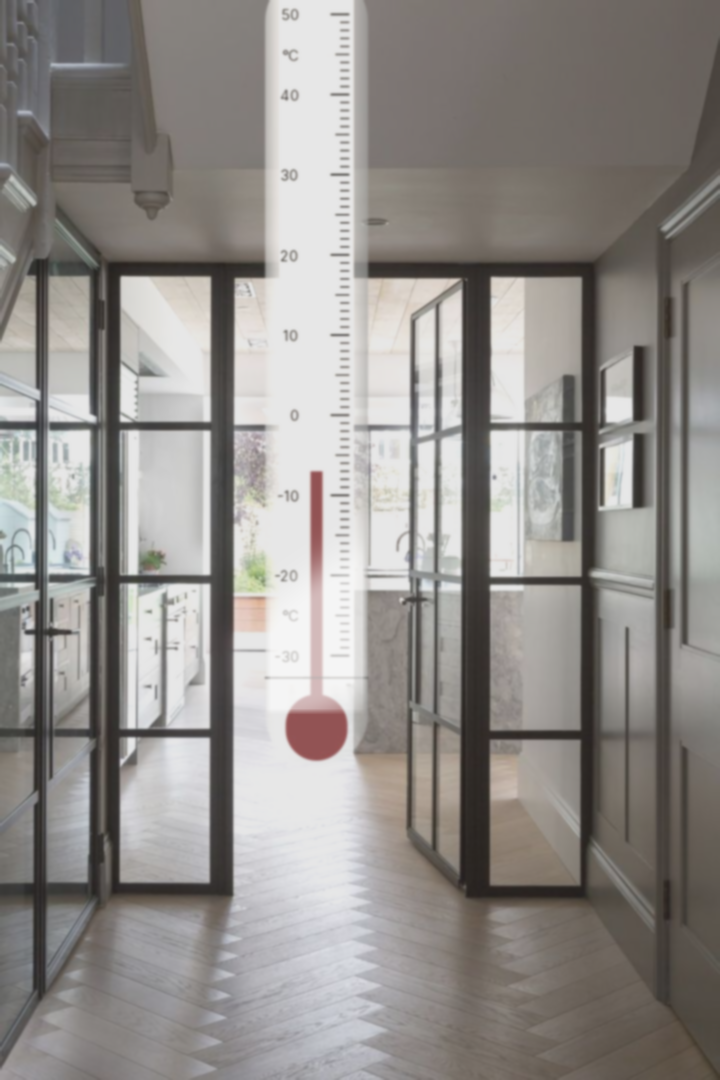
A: -7 °C
